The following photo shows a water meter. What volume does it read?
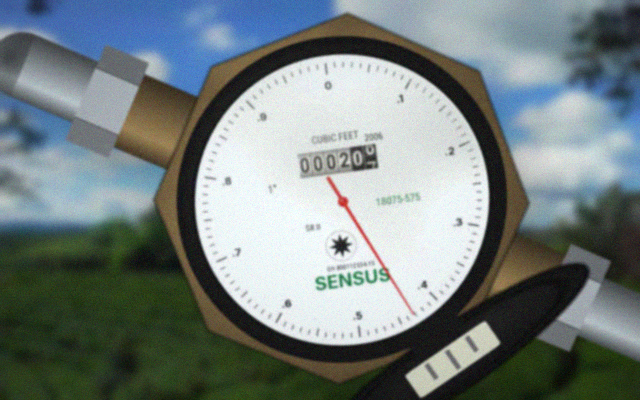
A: 206.43 ft³
